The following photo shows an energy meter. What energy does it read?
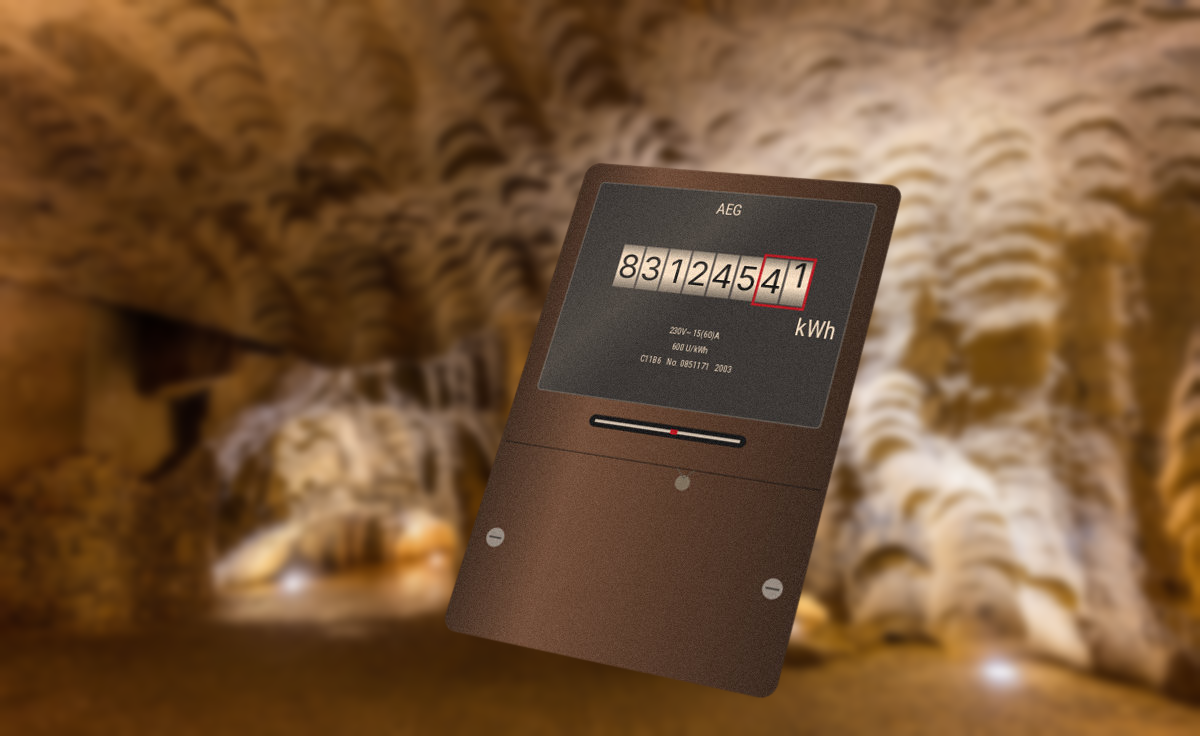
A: 831245.41 kWh
